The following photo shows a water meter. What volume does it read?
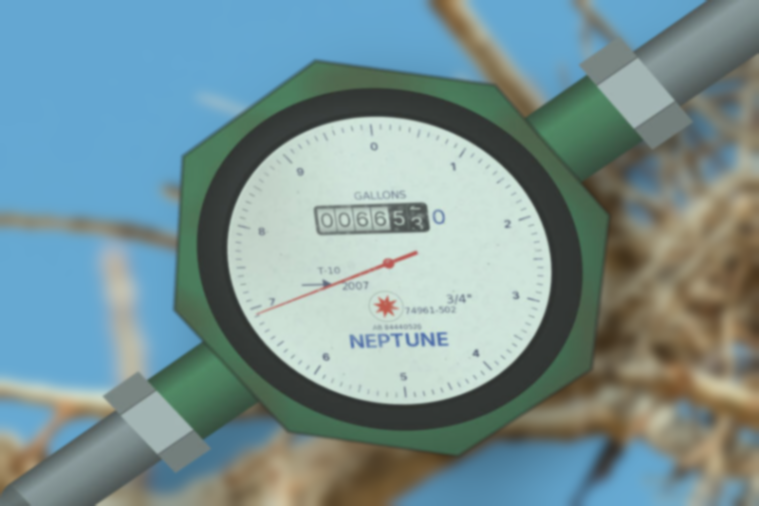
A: 66526.9 gal
